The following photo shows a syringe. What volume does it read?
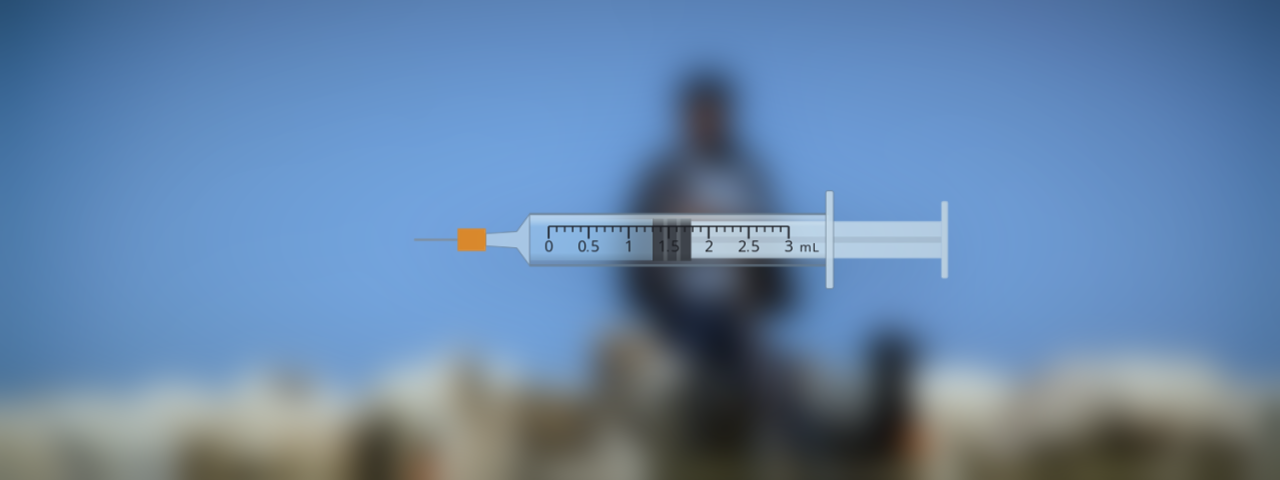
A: 1.3 mL
